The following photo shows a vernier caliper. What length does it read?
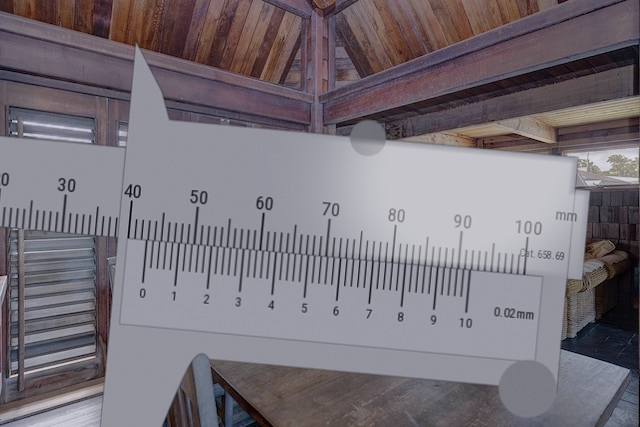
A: 42.8 mm
